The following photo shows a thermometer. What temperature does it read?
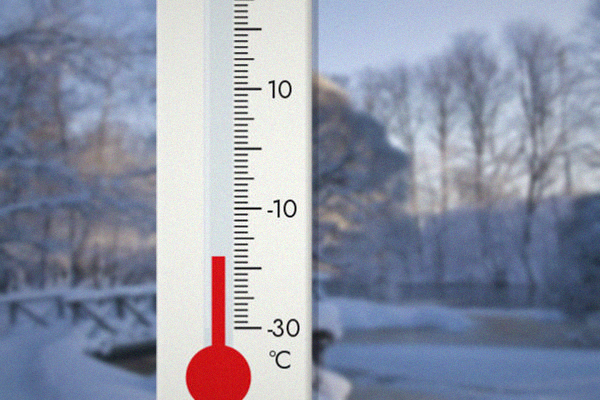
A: -18 °C
